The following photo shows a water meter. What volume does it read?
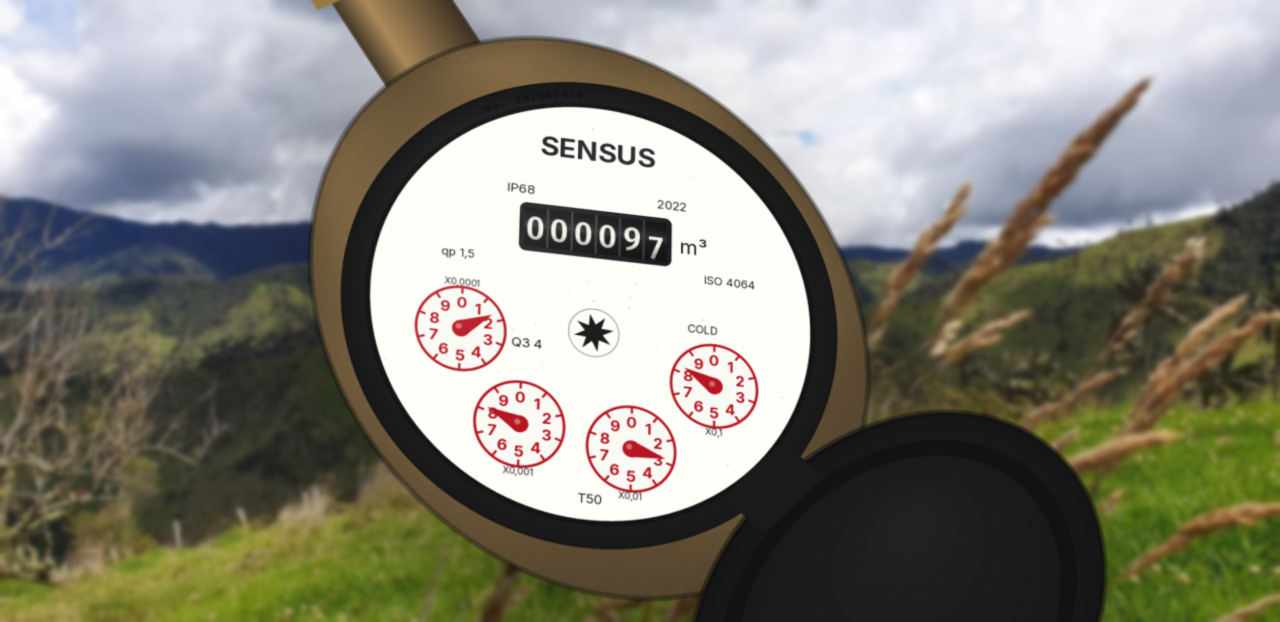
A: 96.8281 m³
